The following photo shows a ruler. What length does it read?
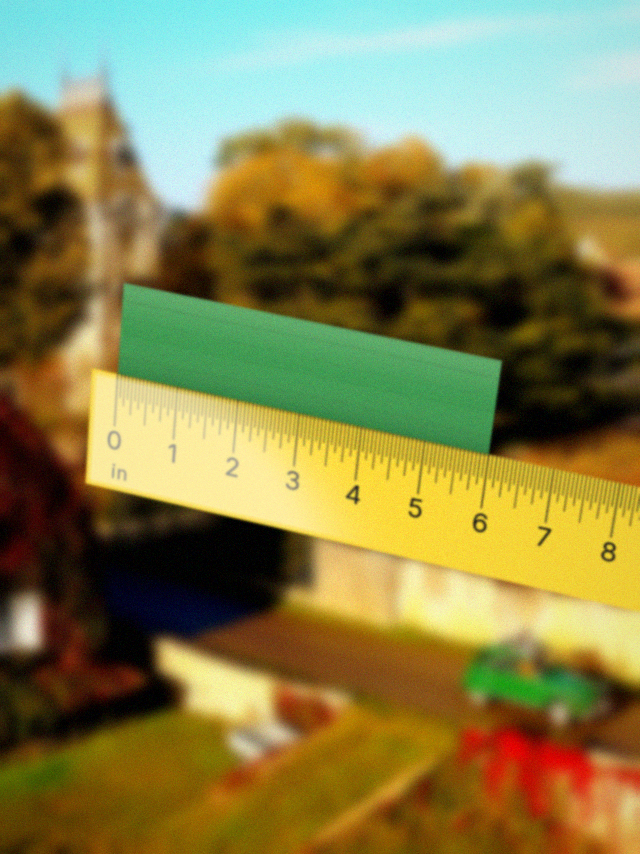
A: 6 in
